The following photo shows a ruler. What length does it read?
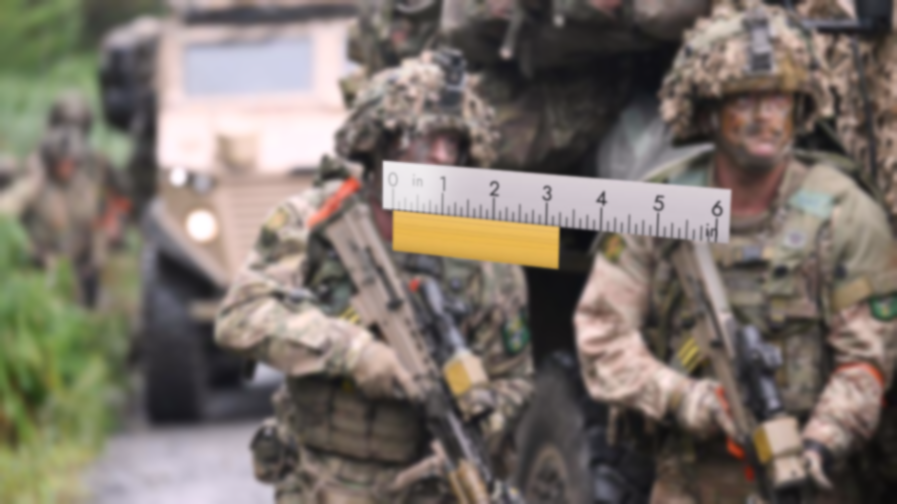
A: 3.25 in
